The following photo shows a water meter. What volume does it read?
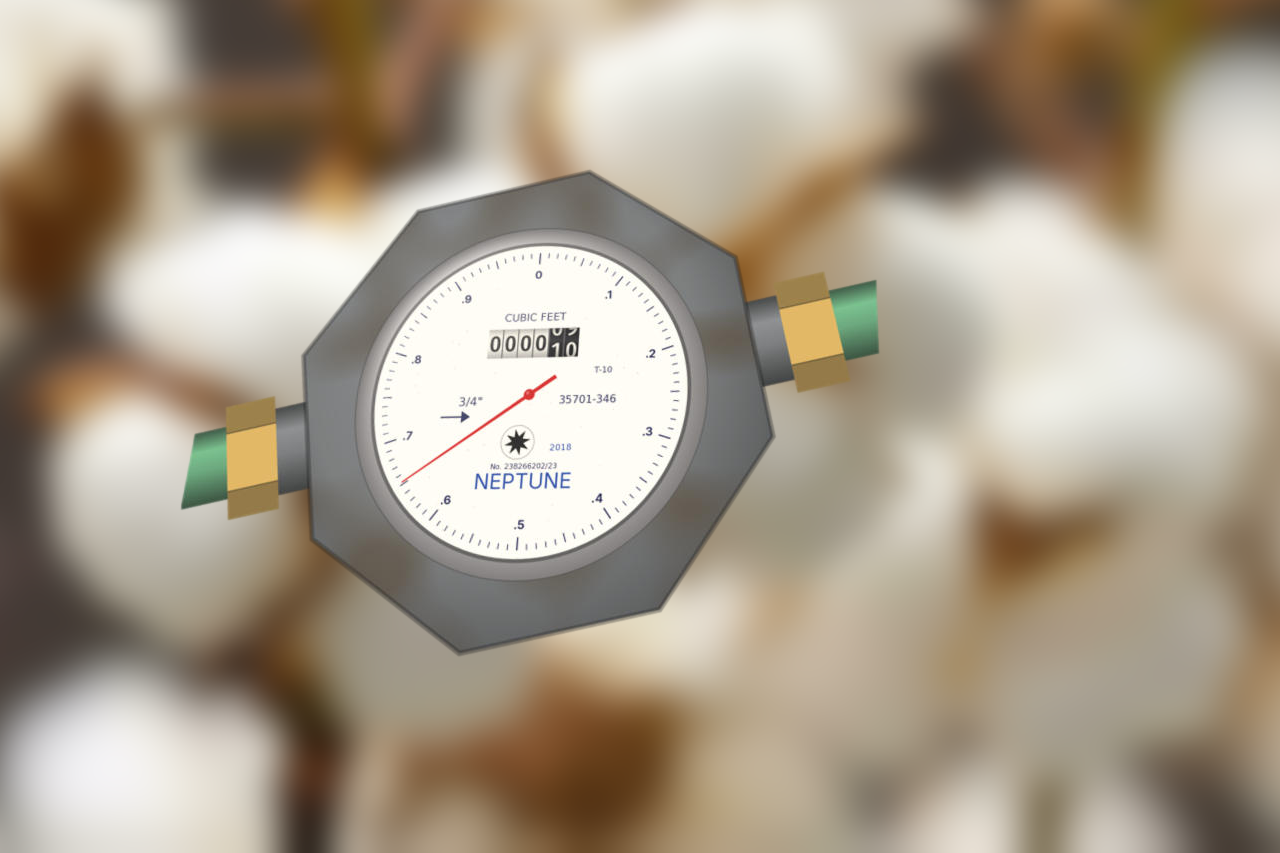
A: 9.65 ft³
